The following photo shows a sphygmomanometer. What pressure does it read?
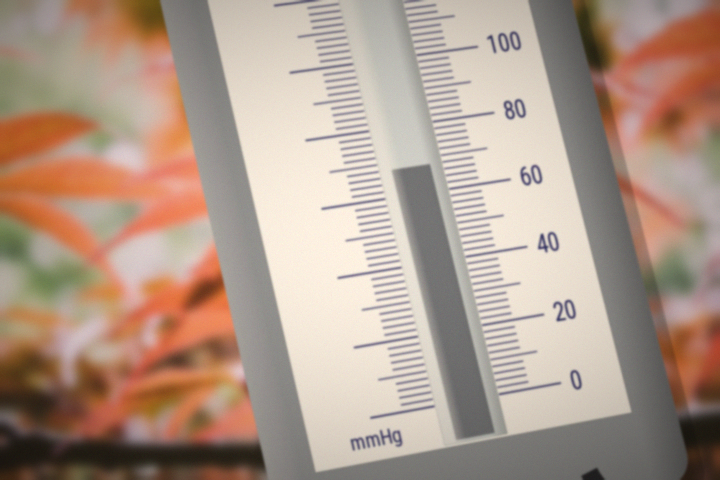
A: 68 mmHg
